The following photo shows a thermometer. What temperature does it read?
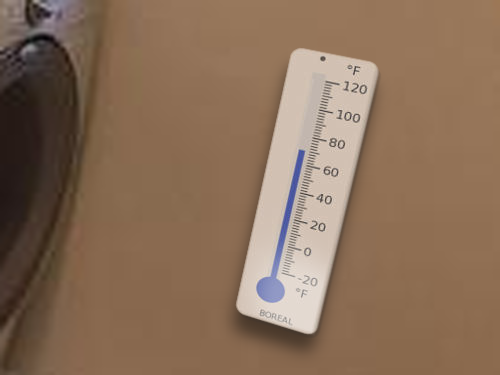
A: 70 °F
